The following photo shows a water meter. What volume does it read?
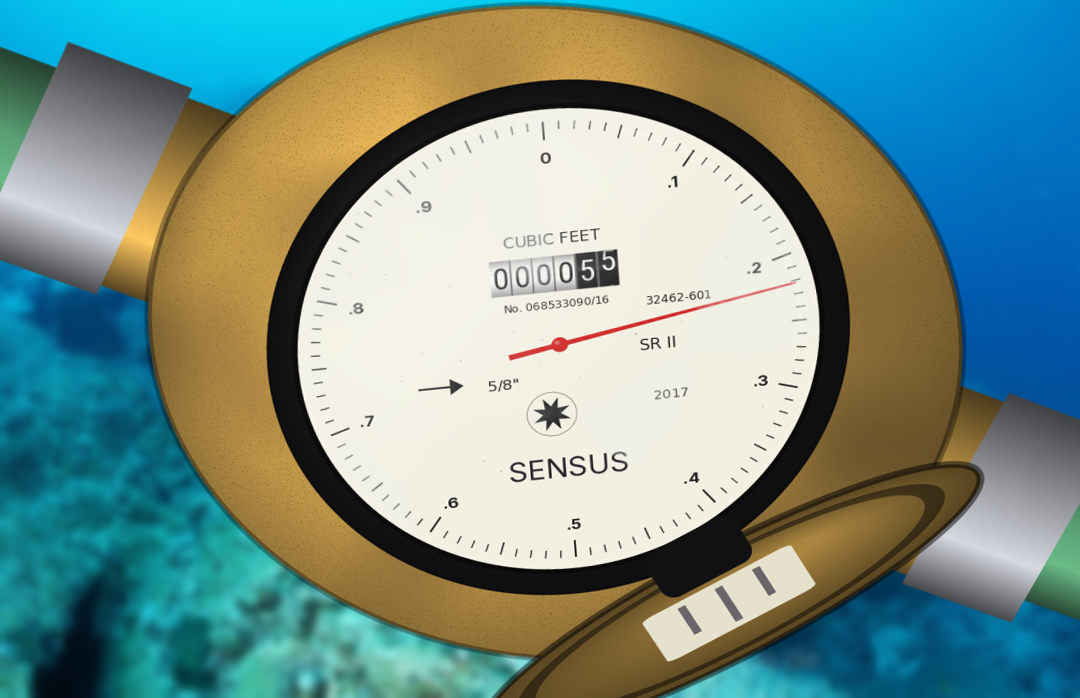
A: 55.22 ft³
